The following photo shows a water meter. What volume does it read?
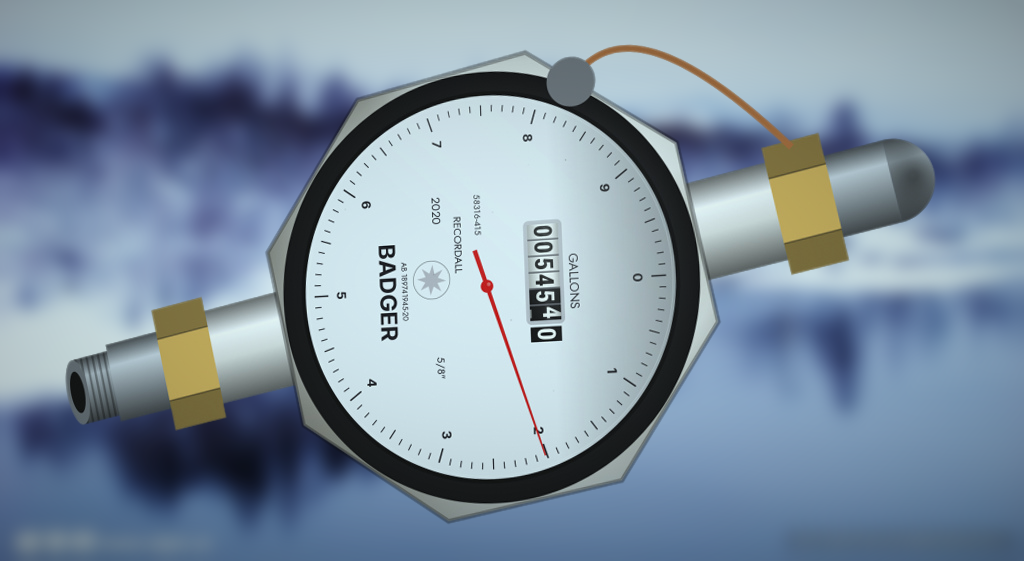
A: 54542.0 gal
